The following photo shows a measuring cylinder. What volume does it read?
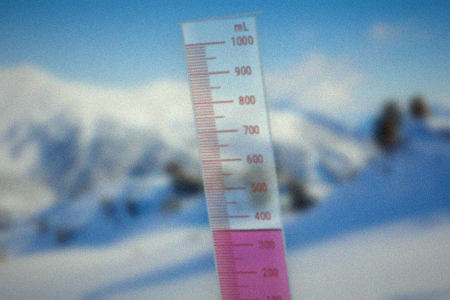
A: 350 mL
